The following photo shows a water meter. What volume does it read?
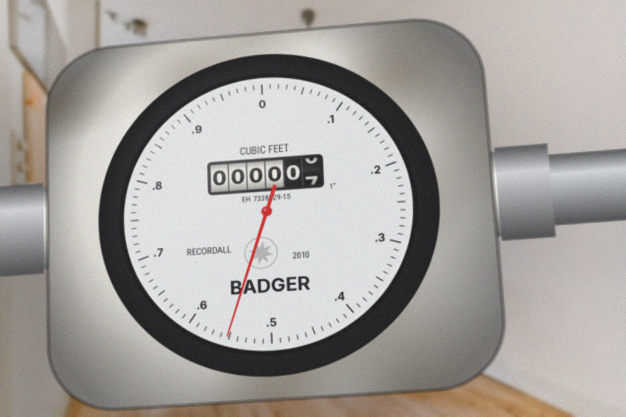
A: 6.55 ft³
